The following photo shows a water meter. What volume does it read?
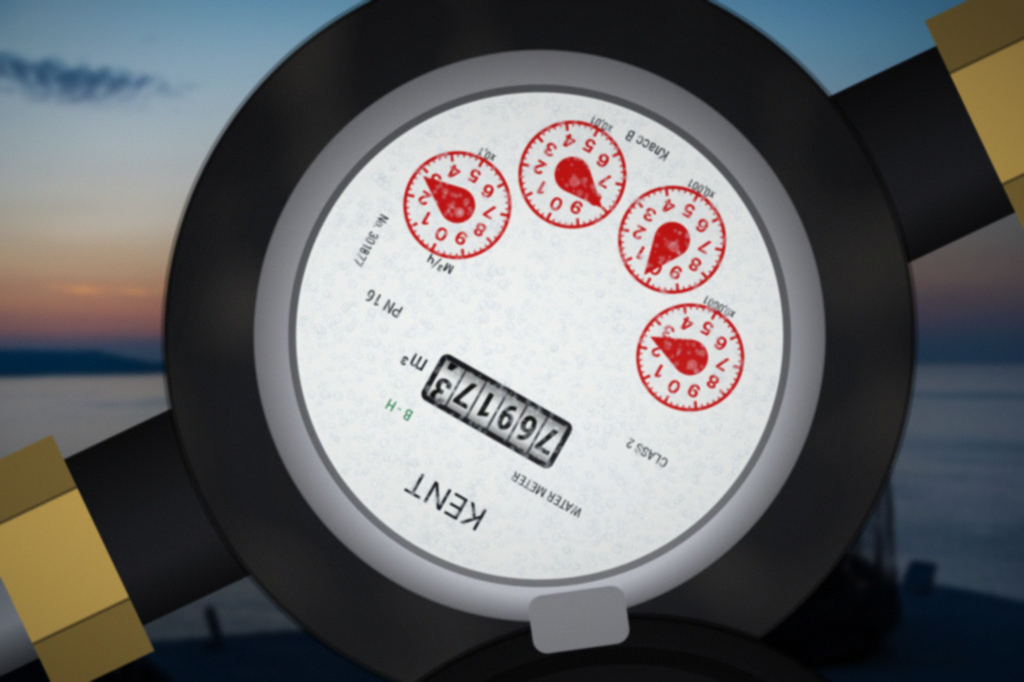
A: 769173.2802 m³
